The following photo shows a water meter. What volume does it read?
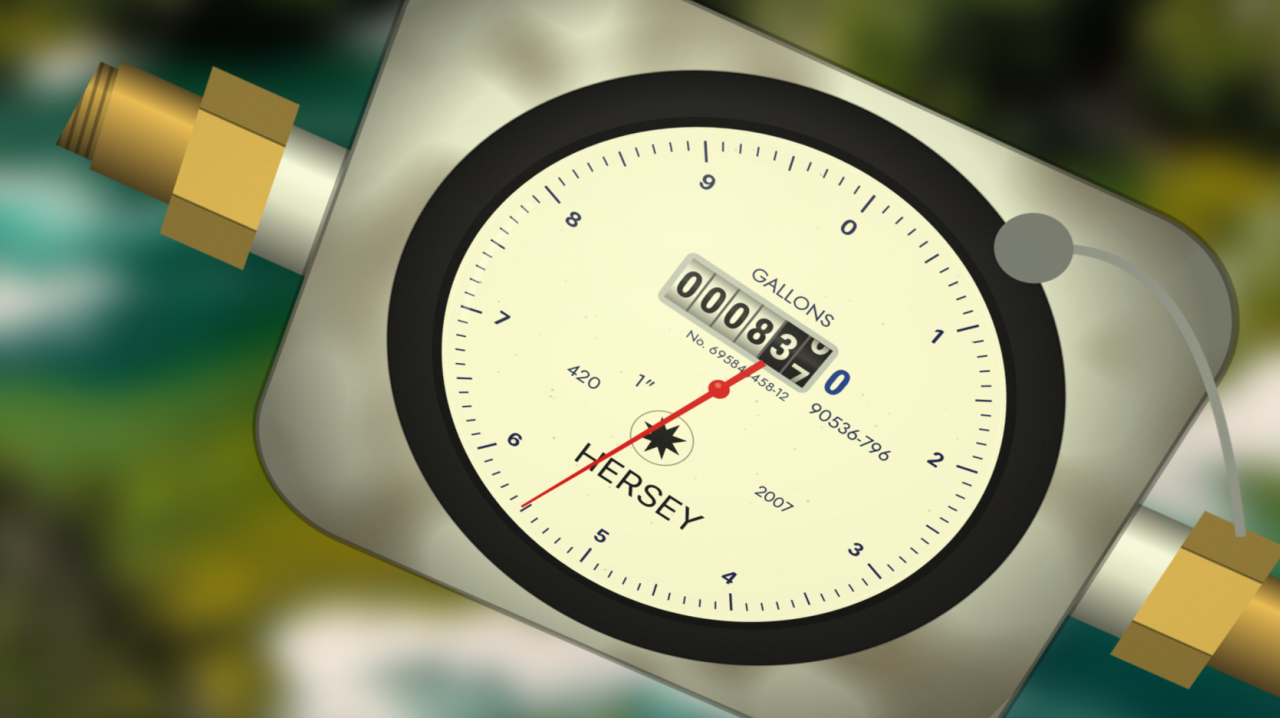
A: 8365.5 gal
